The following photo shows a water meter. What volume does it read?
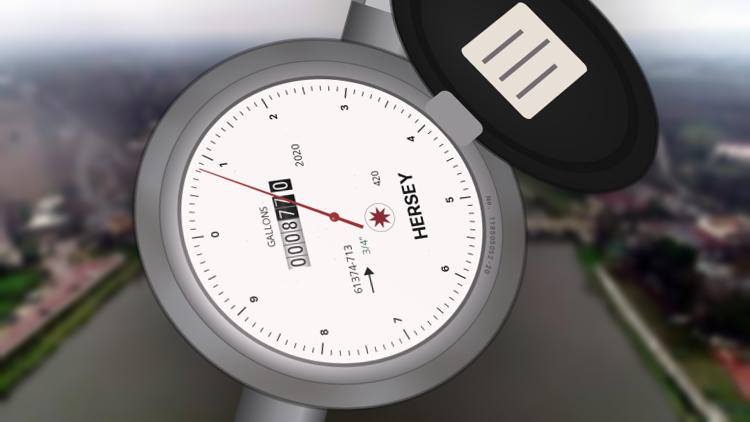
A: 8770.8 gal
